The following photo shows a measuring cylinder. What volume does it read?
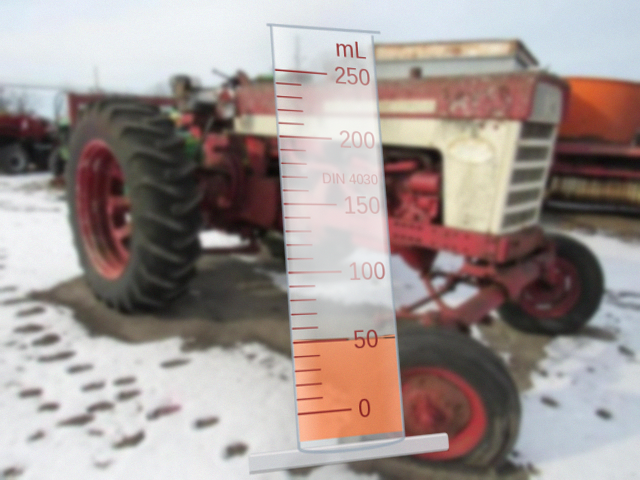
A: 50 mL
